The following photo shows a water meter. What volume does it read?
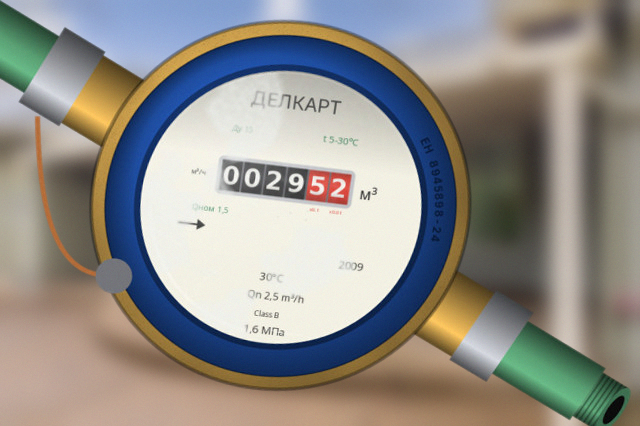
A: 29.52 m³
